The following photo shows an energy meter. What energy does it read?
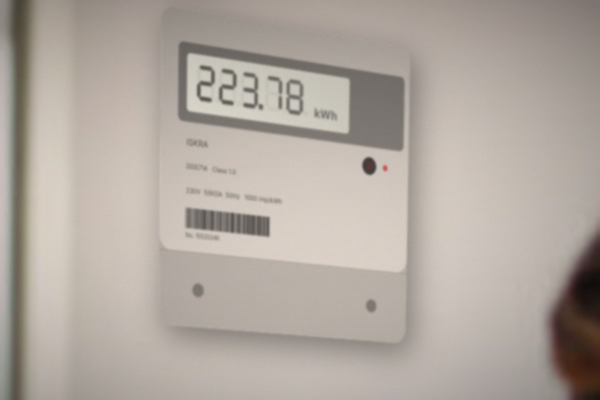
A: 223.78 kWh
